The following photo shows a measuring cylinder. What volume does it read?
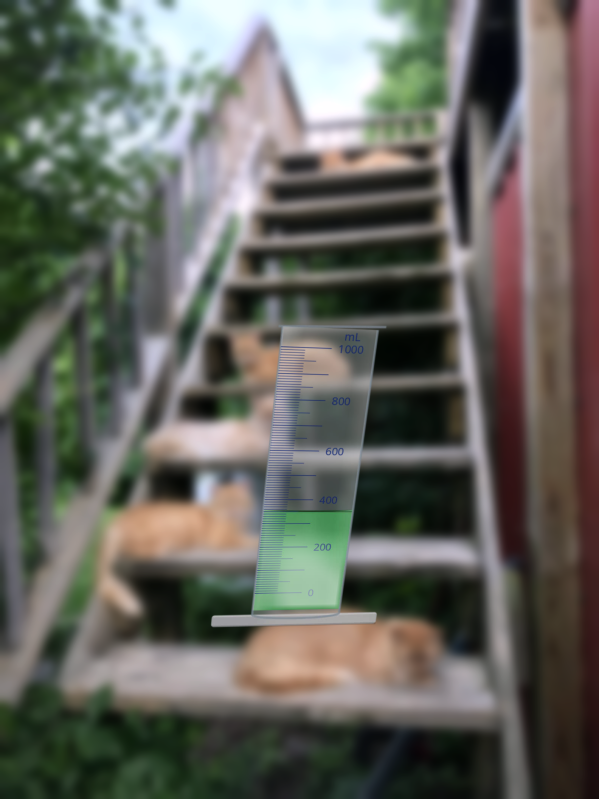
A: 350 mL
